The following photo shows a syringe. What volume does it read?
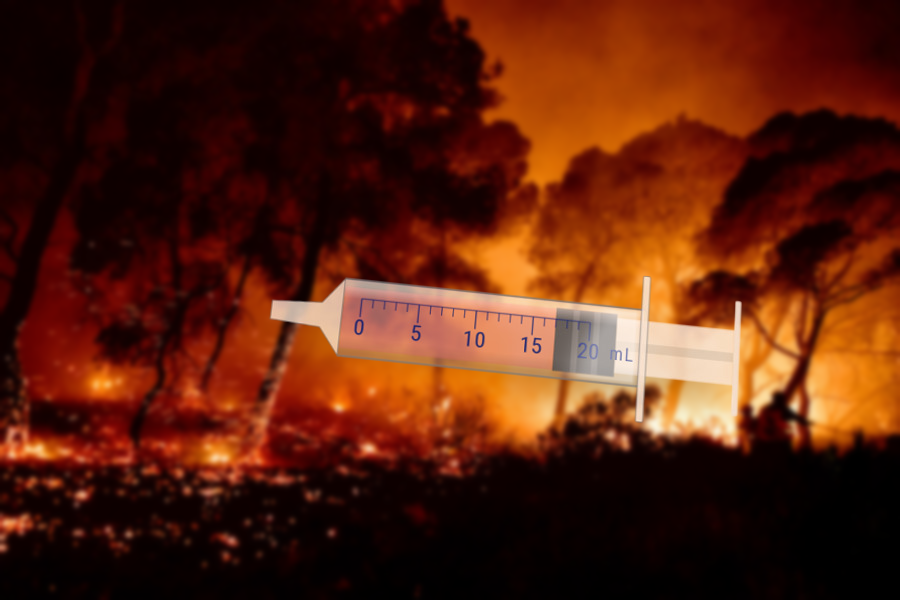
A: 17 mL
